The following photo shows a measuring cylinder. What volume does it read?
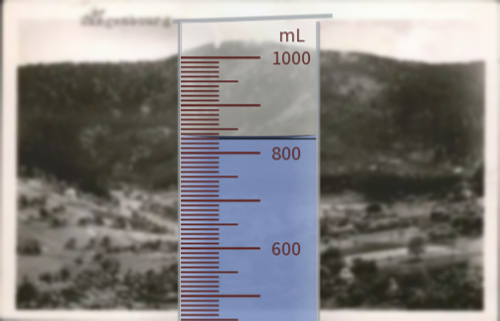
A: 830 mL
